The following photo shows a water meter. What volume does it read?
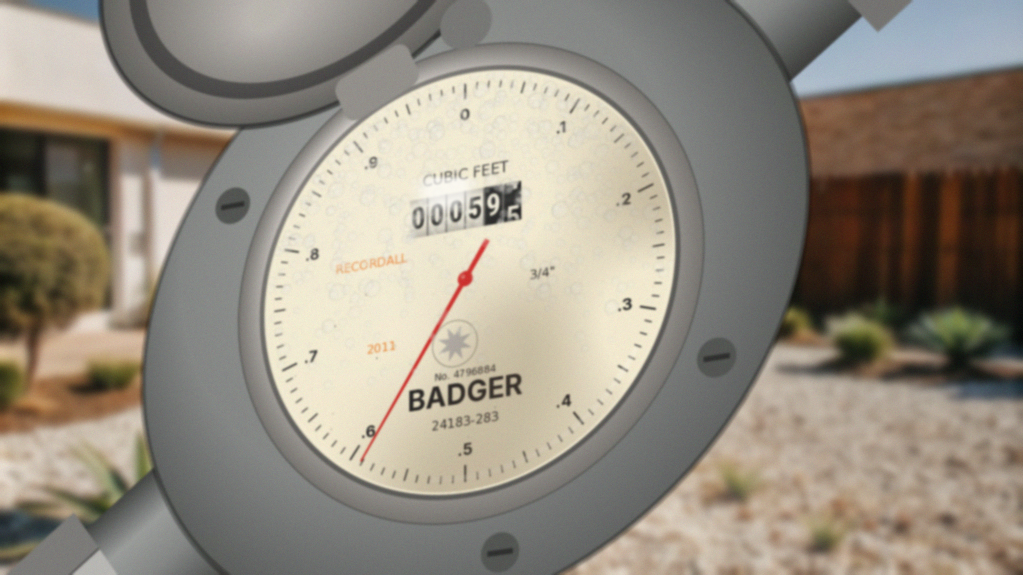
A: 594.59 ft³
